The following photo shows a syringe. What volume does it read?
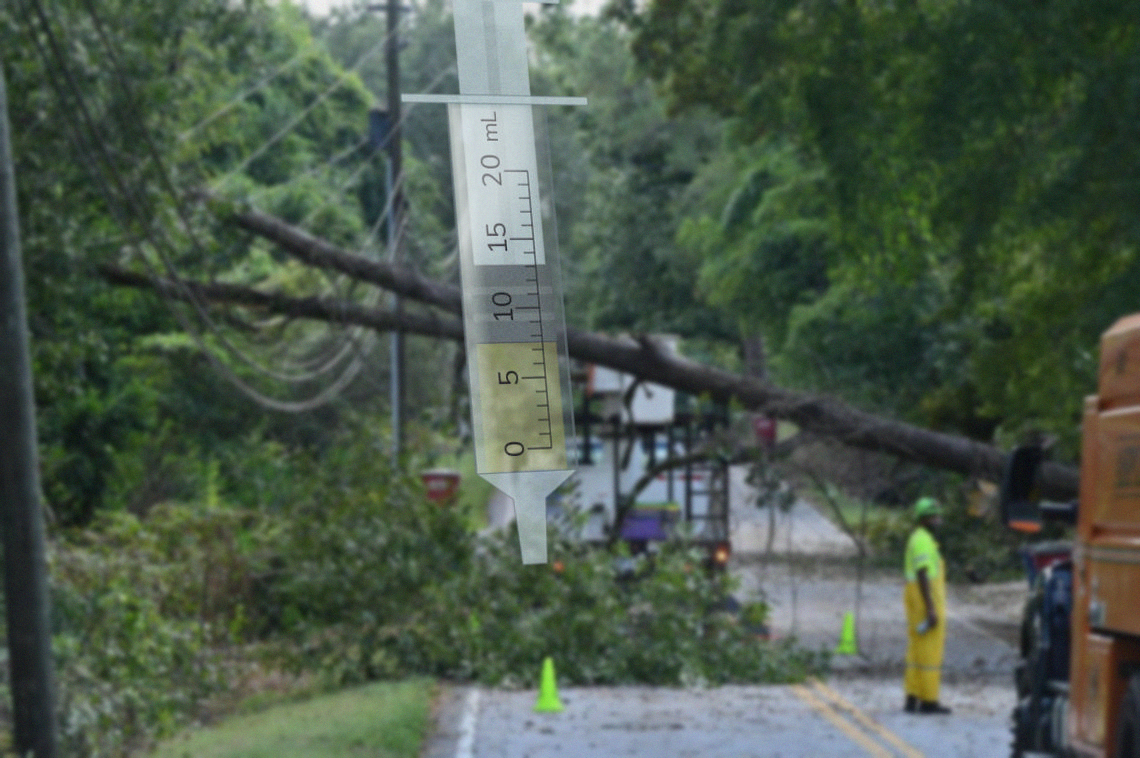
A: 7.5 mL
